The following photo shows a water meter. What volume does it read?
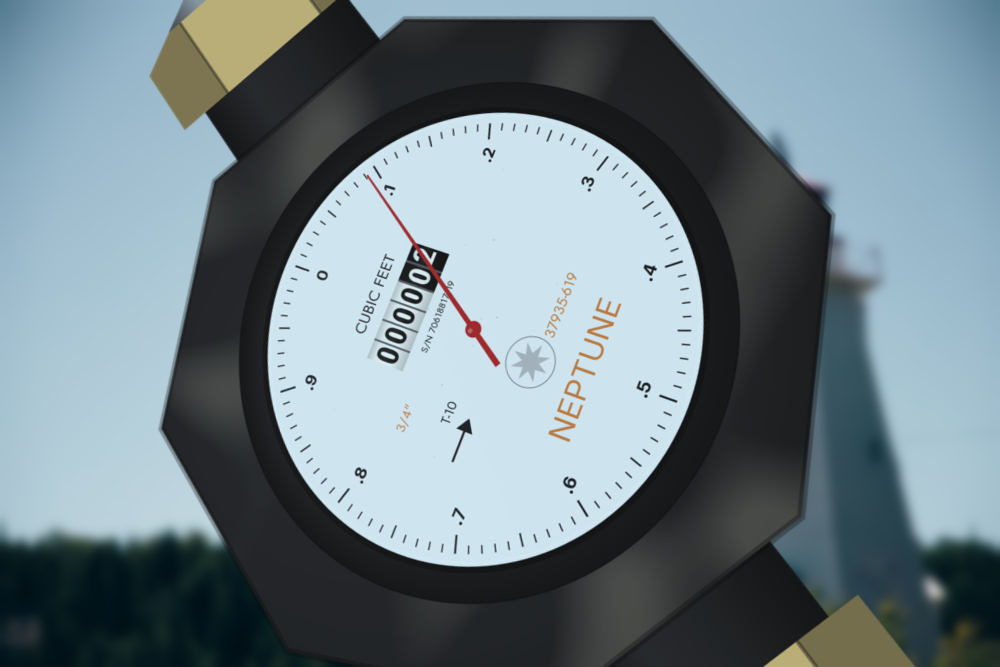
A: 2.09 ft³
